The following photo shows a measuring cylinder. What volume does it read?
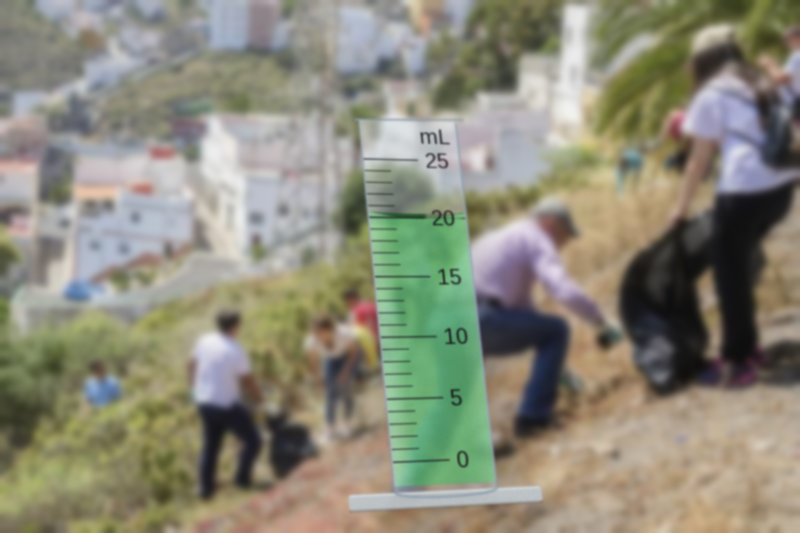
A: 20 mL
